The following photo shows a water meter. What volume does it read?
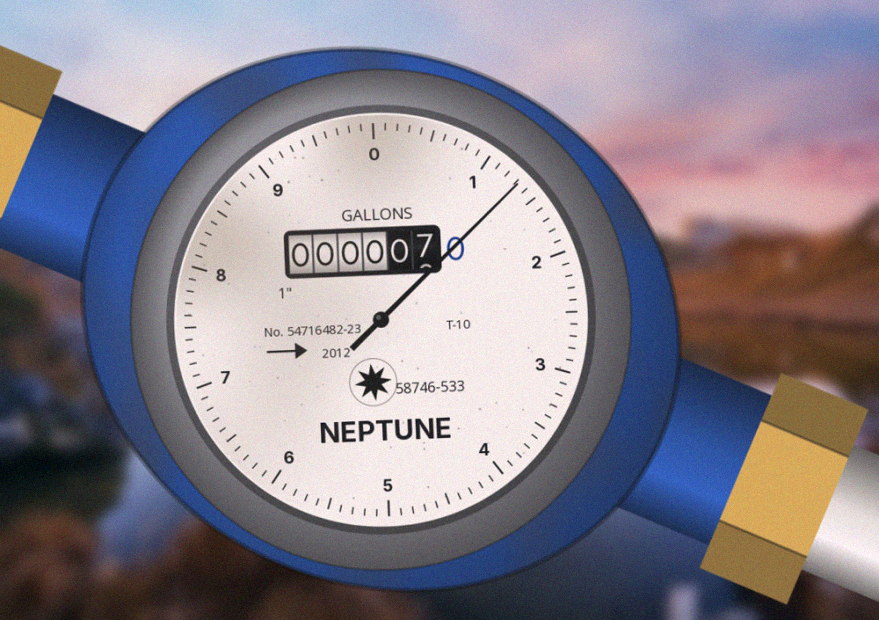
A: 71.3 gal
